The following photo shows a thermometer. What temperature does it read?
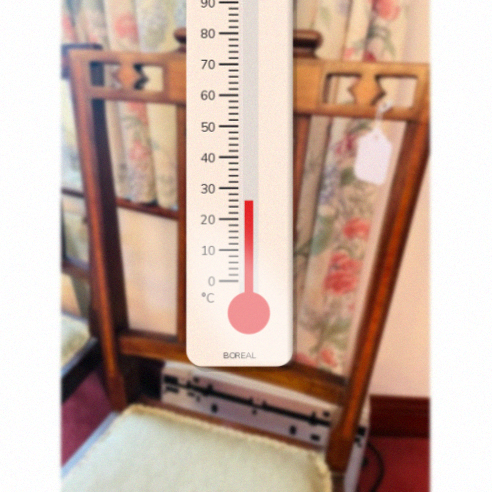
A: 26 °C
